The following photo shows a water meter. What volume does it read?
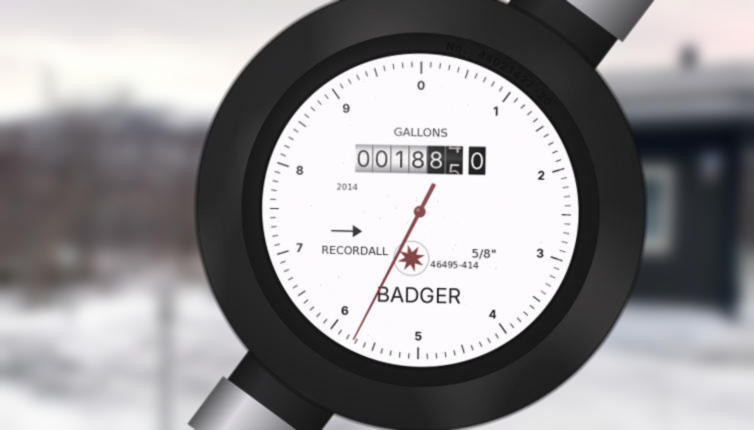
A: 18845.7 gal
